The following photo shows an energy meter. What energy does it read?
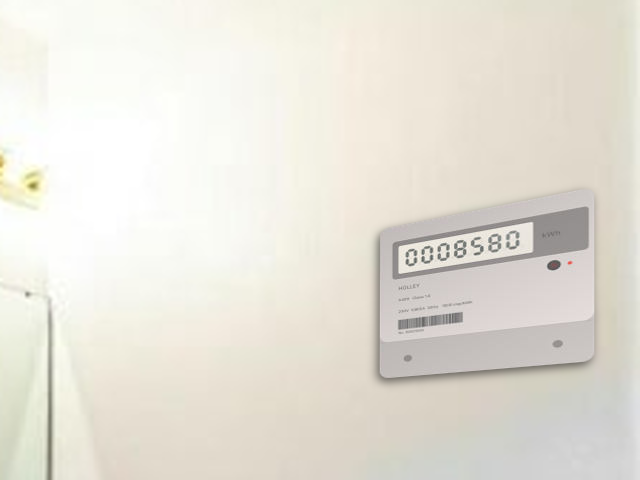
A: 8580 kWh
